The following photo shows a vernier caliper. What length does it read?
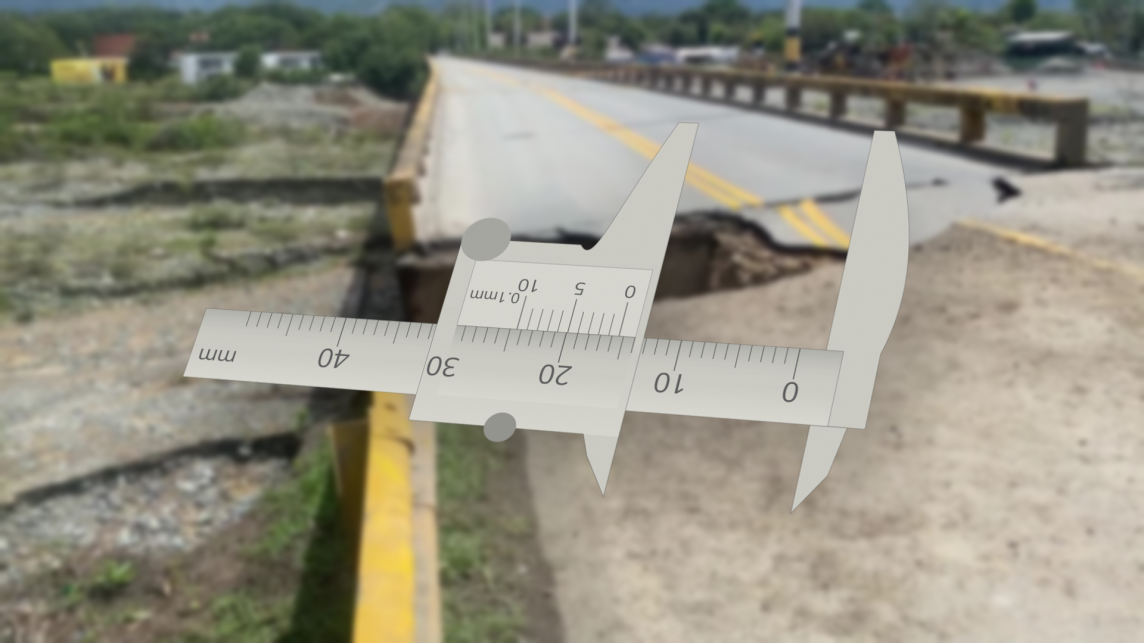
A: 15.4 mm
